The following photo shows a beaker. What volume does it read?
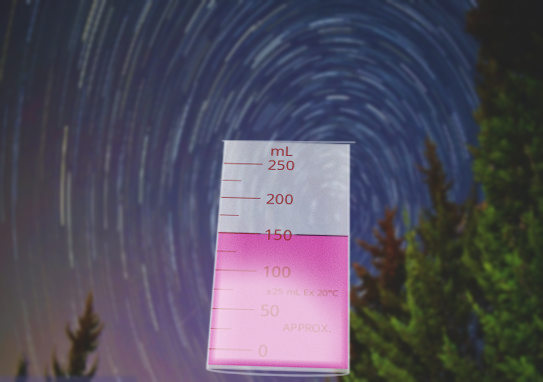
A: 150 mL
